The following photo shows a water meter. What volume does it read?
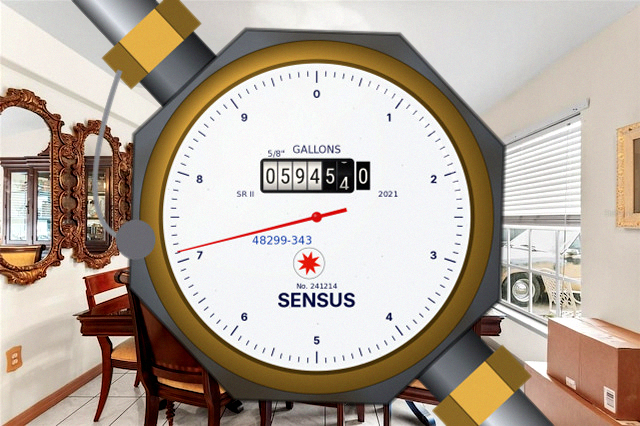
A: 594537.1 gal
